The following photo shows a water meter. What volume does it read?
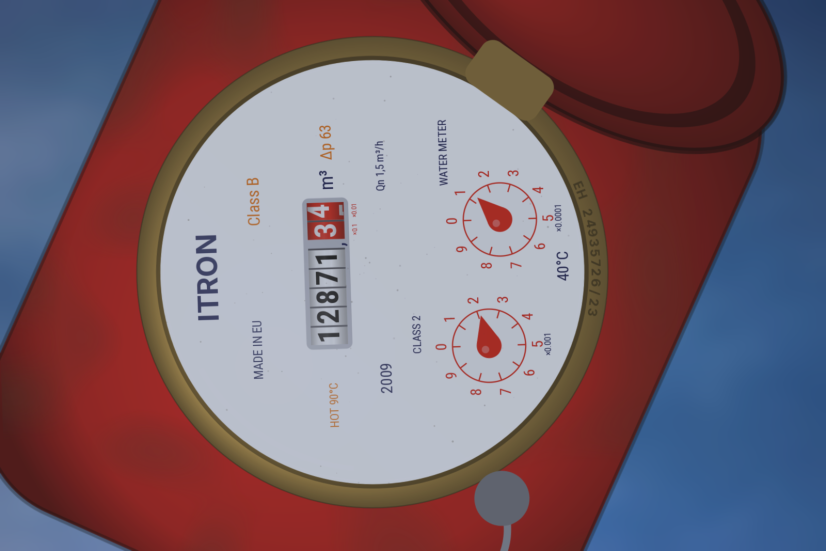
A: 12871.3421 m³
